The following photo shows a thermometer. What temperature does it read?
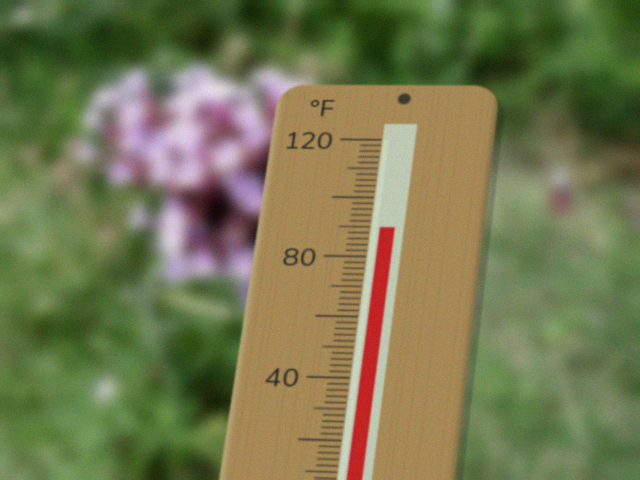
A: 90 °F
